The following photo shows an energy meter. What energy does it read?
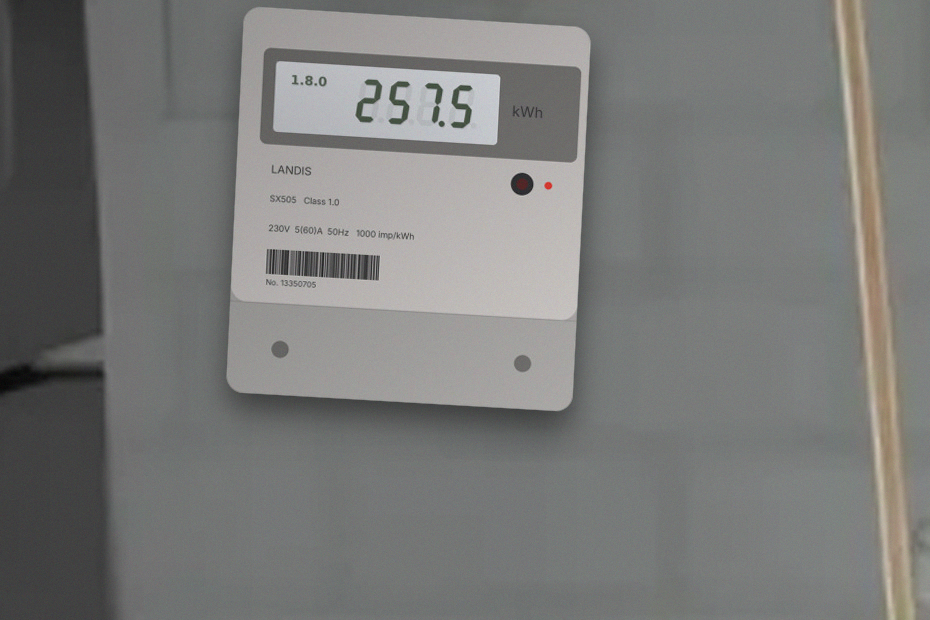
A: 257.5 kWh
